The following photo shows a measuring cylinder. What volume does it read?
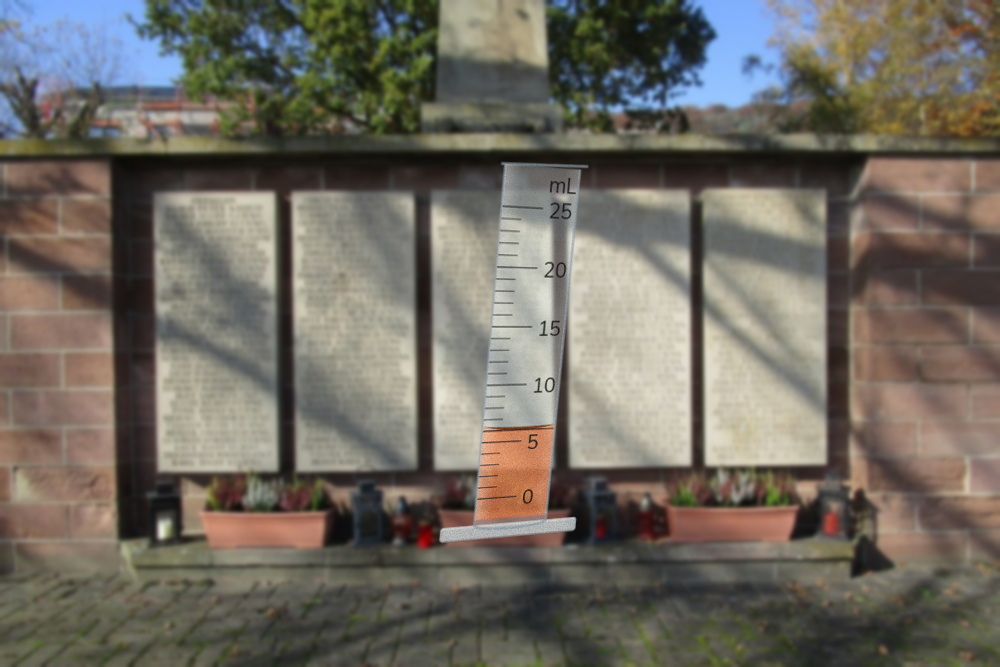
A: 6 mL
